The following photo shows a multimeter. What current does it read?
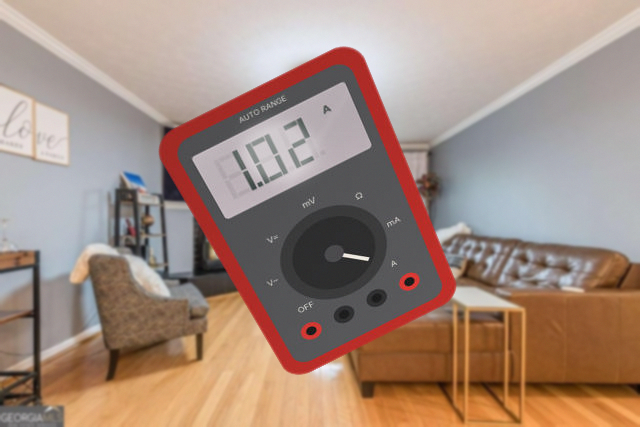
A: 1.02 A
